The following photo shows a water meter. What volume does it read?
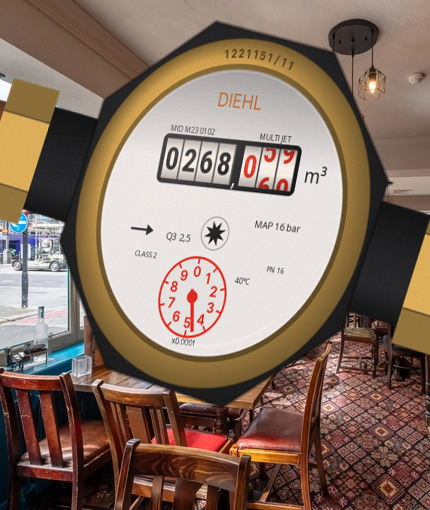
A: 268.0594 m³
